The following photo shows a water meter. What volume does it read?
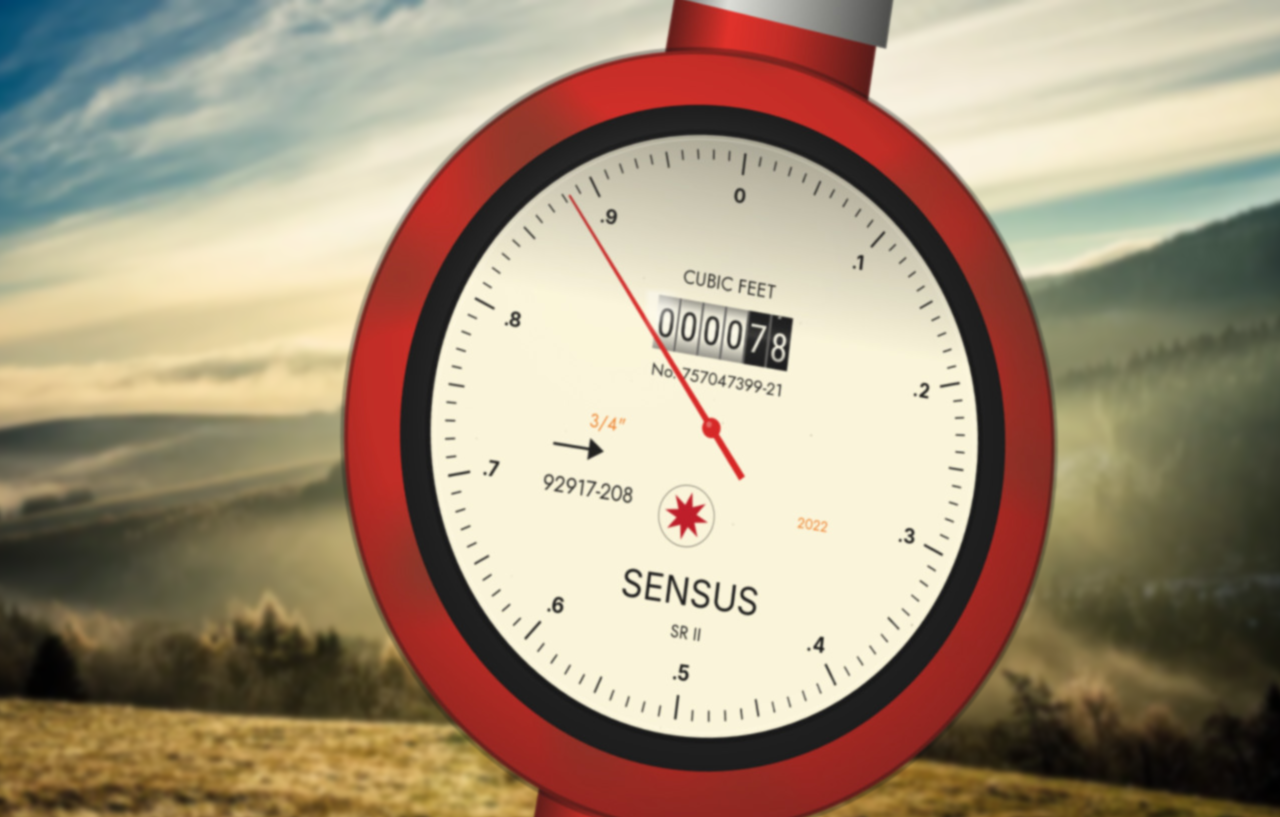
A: 77.88 ft³
